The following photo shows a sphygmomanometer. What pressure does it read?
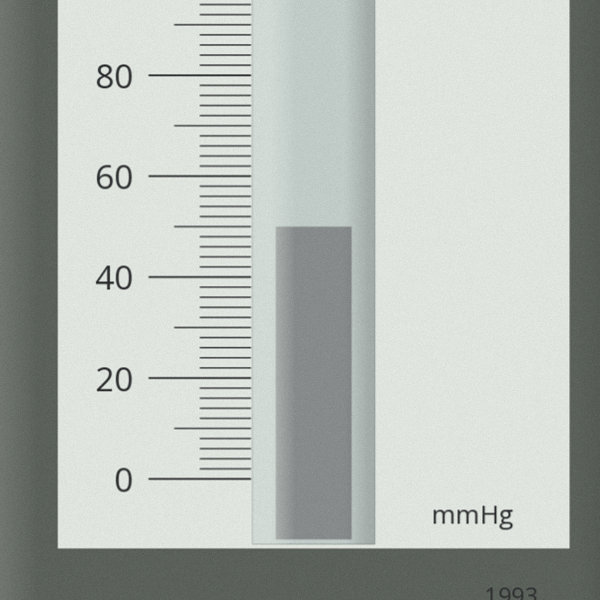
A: 50 mmHg
